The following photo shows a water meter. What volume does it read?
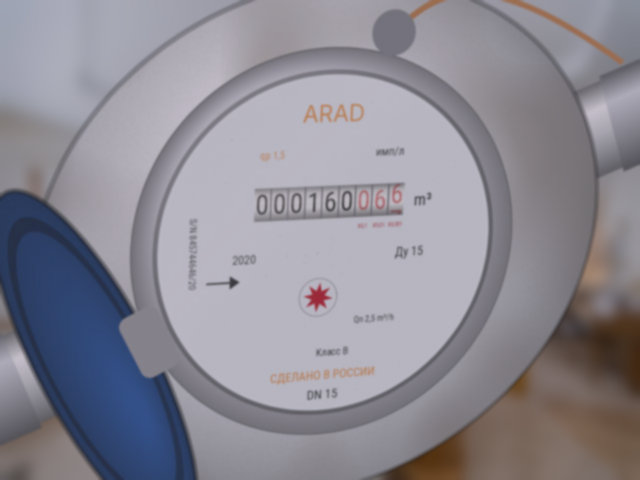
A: 160.066 m³
